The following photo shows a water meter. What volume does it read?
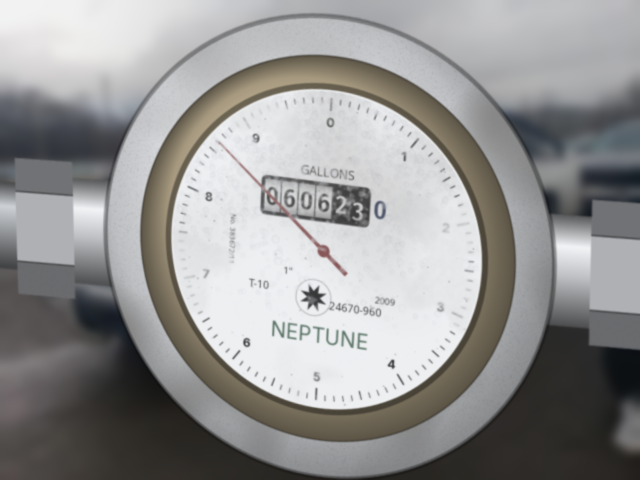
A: 606228.6 gal
